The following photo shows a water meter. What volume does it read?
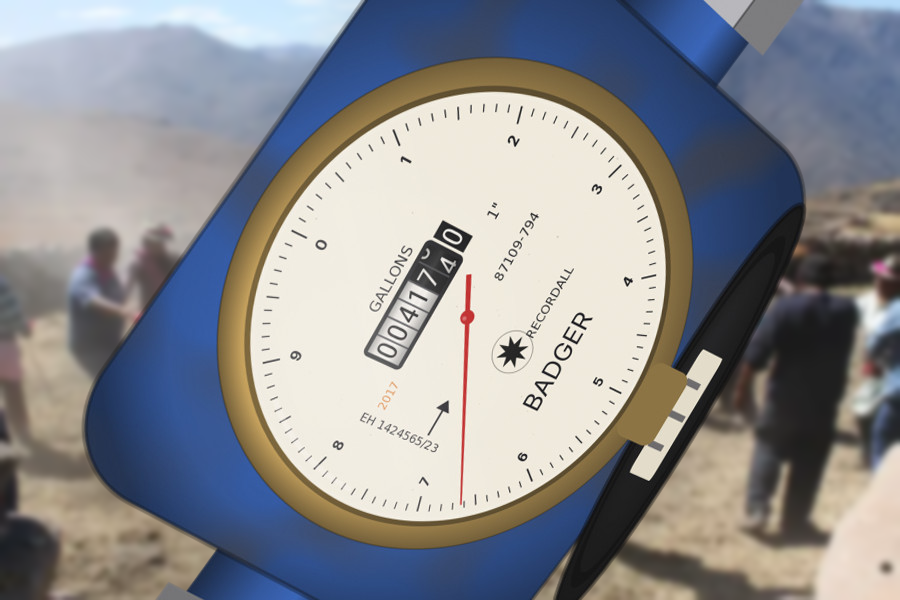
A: 41736.6 gal
